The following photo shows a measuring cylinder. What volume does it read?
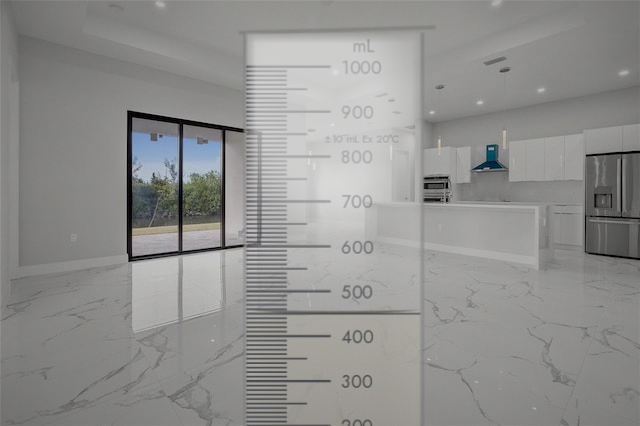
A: 450 mL
